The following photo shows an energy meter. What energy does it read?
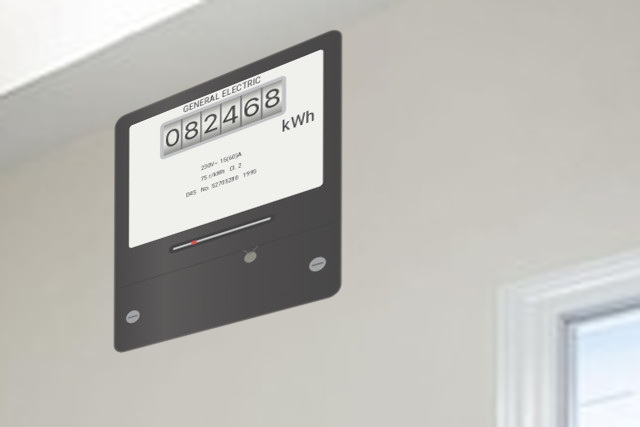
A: 82468 kWh
